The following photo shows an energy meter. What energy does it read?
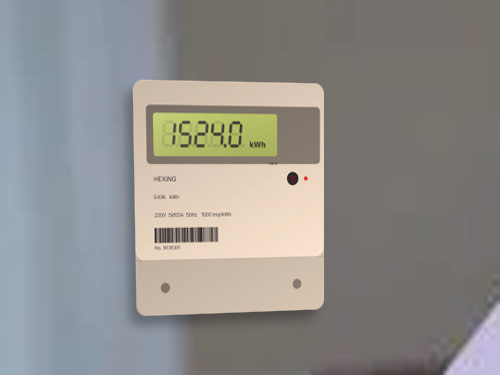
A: 1524.0 kWh
